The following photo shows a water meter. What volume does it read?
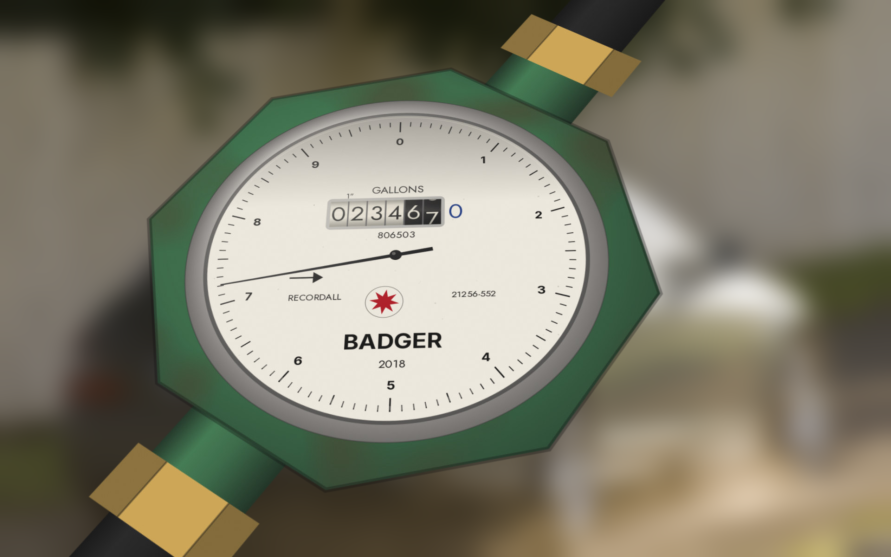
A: 234667.2 gal
